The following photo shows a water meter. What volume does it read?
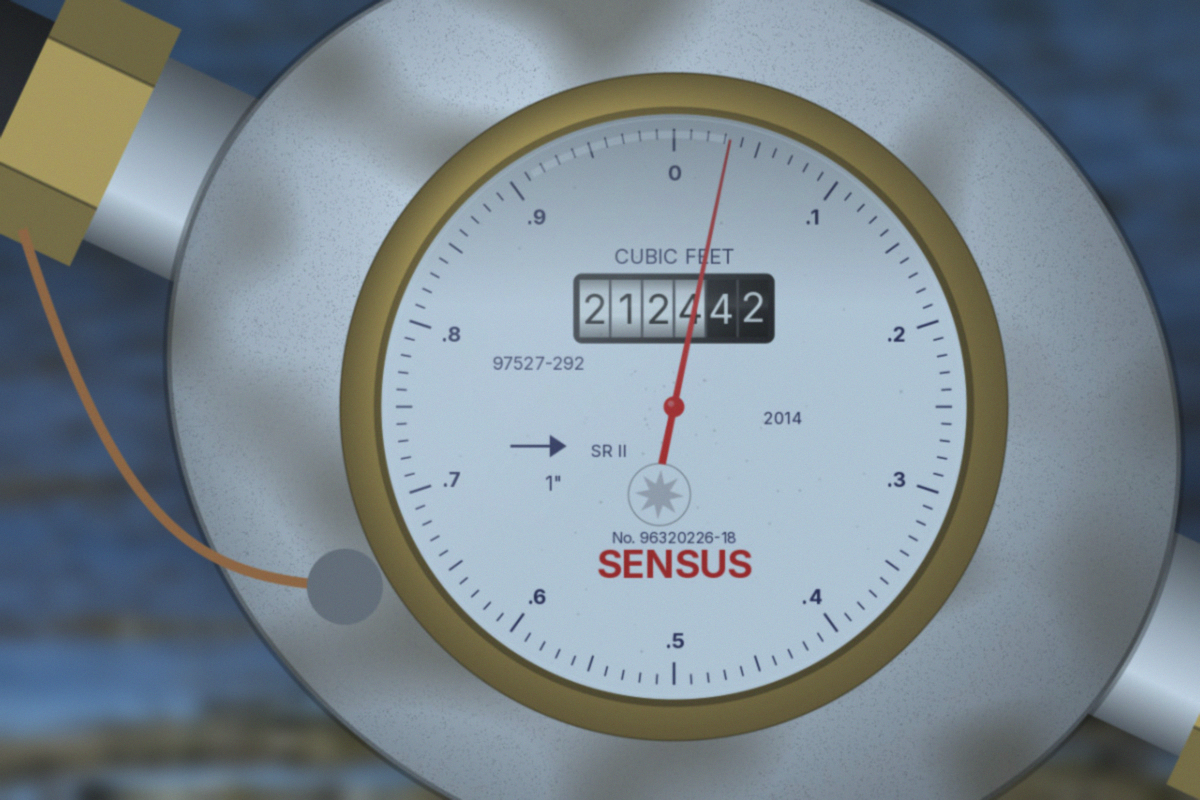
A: 212442.03 ft³
